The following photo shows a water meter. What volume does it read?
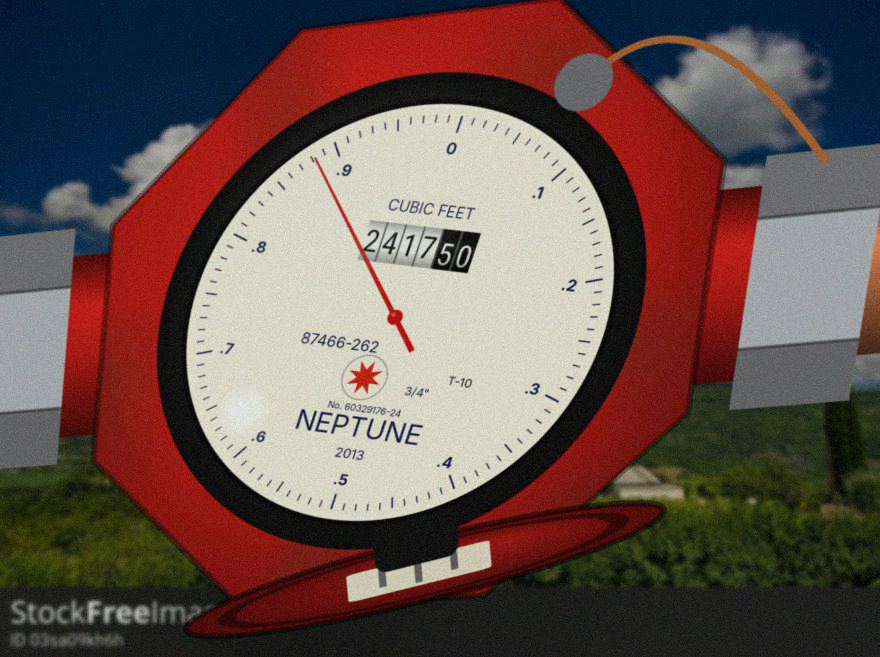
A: 241749.88 ft³
